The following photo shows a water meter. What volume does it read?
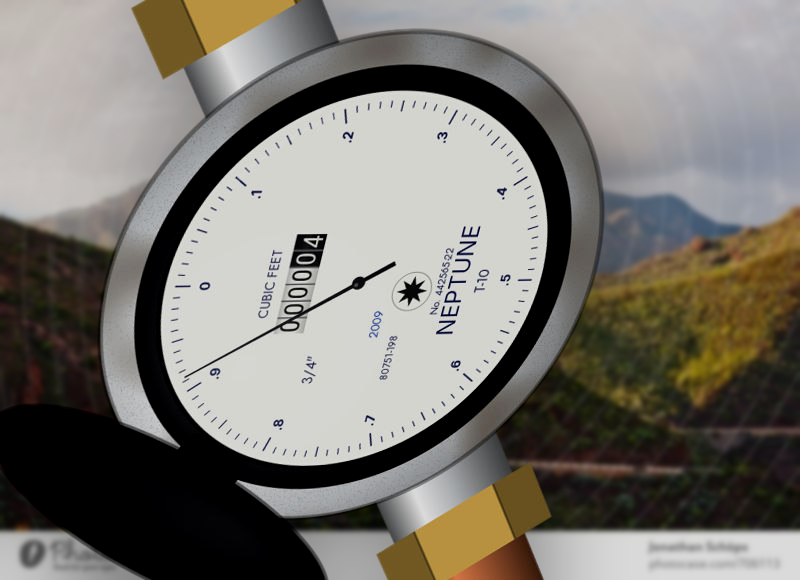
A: 3.91 ft³
